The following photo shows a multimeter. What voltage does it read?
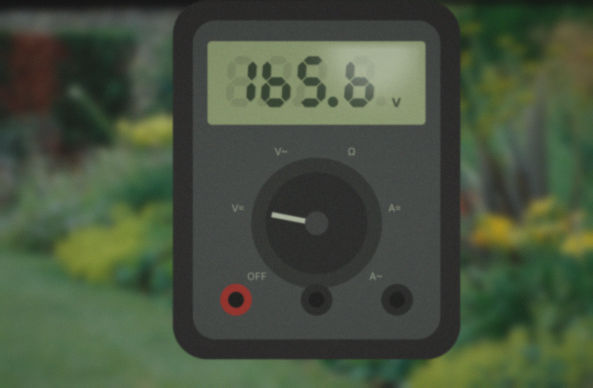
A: 165.6 V
